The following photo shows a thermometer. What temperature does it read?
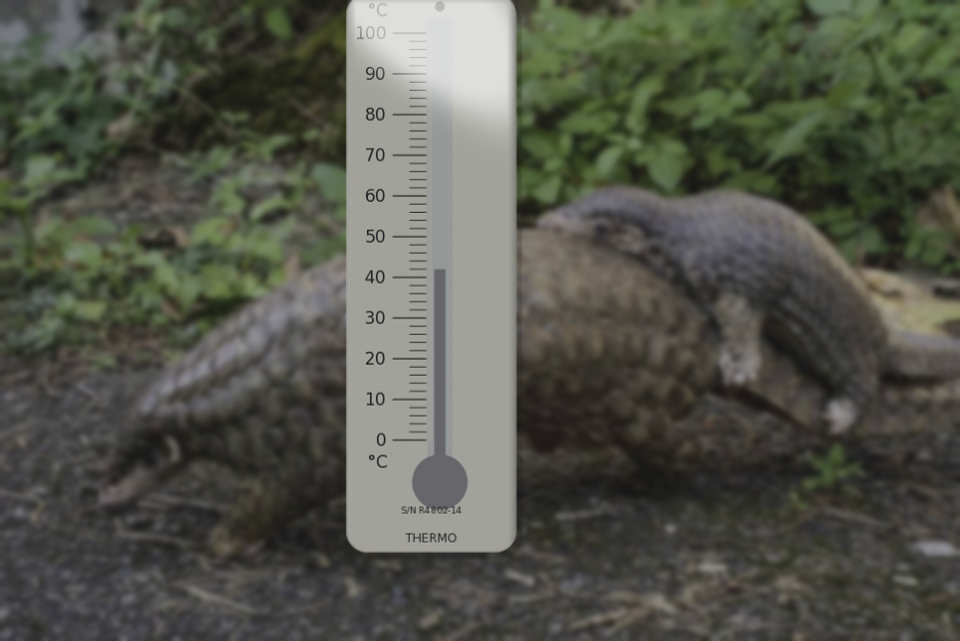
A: 42 °C
